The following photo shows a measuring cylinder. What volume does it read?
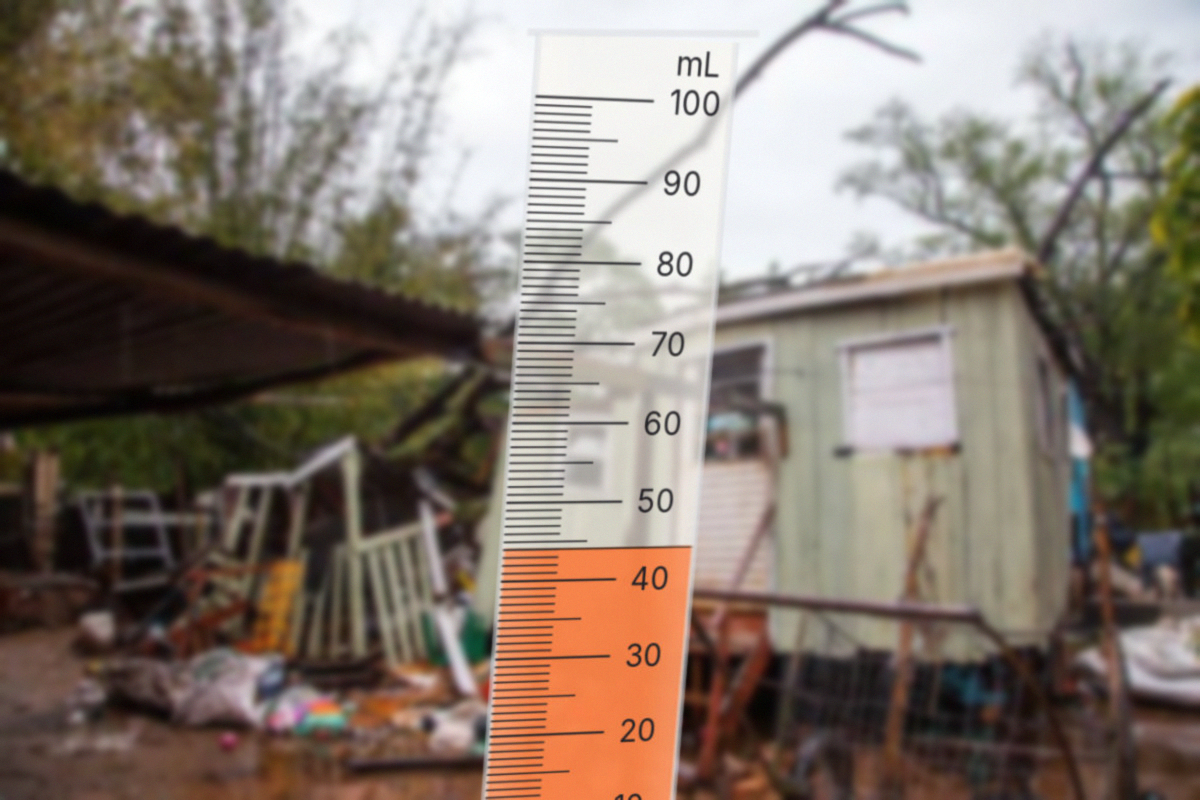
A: 44 mL
